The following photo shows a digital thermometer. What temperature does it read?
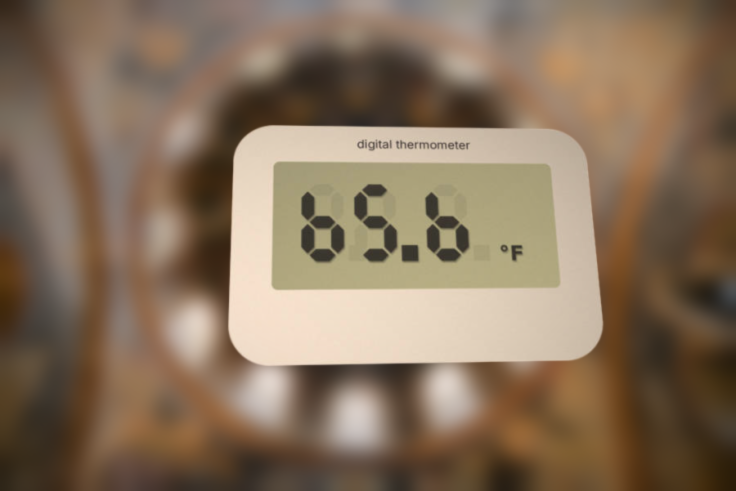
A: 65.6 °F
